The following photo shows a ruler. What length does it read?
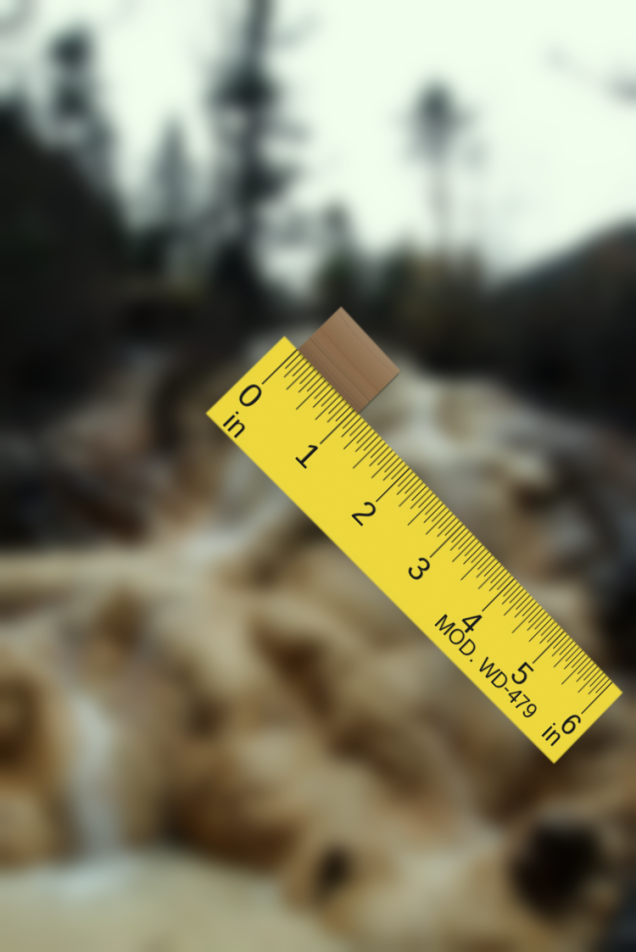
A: 1.0625 in
